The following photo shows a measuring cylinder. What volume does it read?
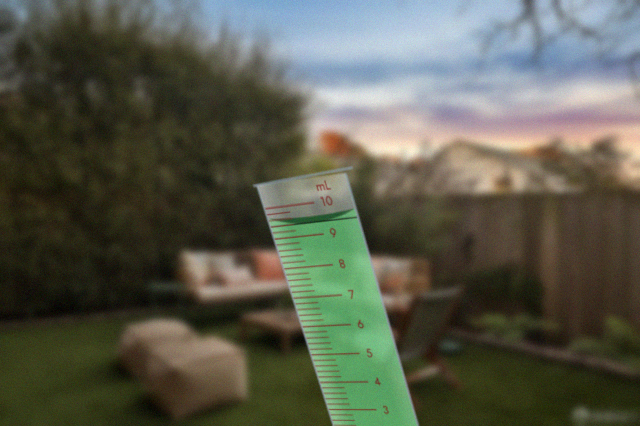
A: 9.4 mL
